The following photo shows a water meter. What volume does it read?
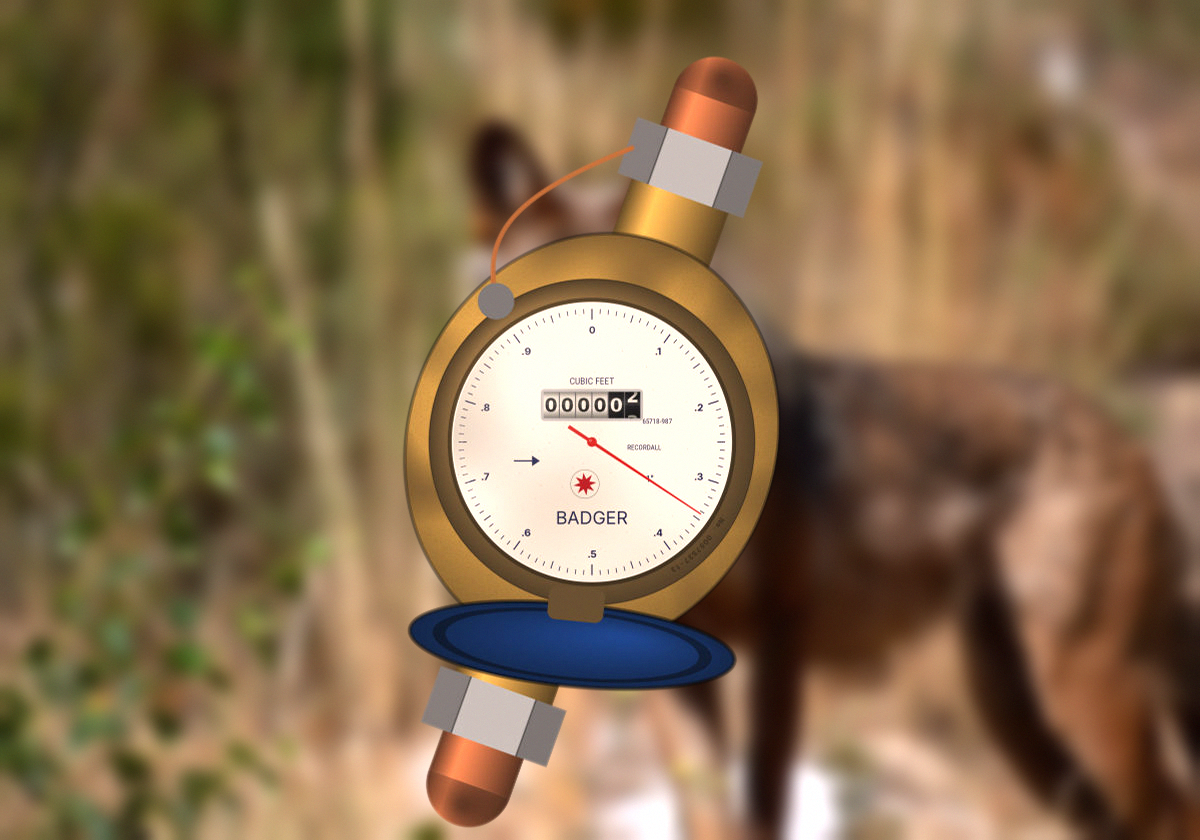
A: 2.34 ft³
